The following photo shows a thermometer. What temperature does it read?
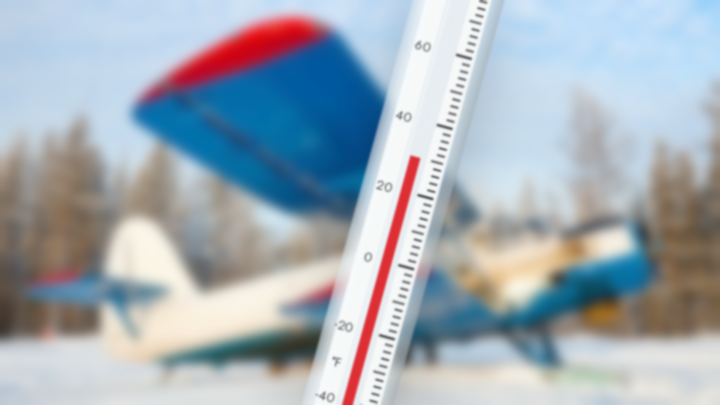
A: 30 °F
